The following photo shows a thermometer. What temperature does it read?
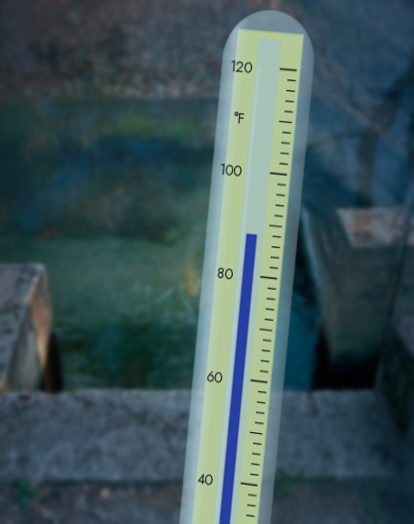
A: 88 °F
